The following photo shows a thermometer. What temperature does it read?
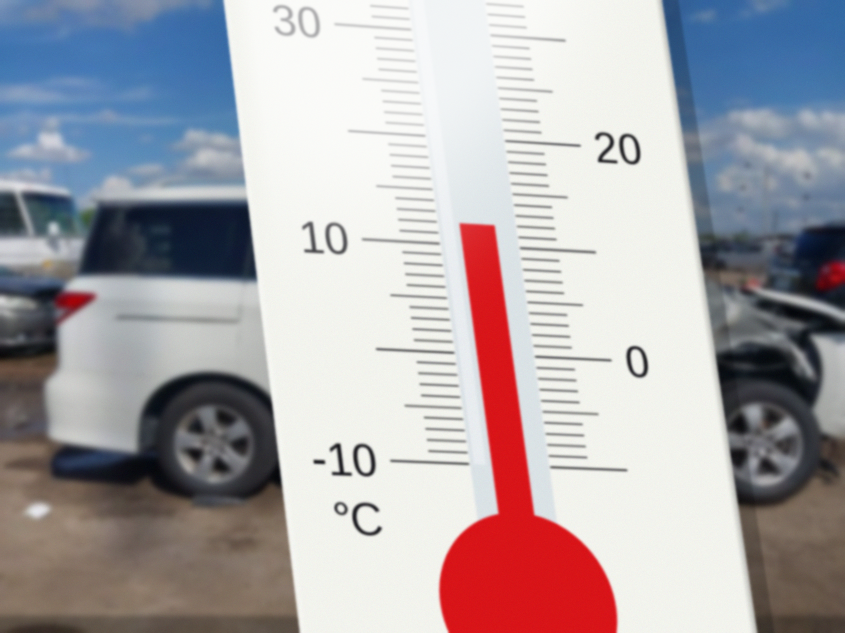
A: 12 °C
